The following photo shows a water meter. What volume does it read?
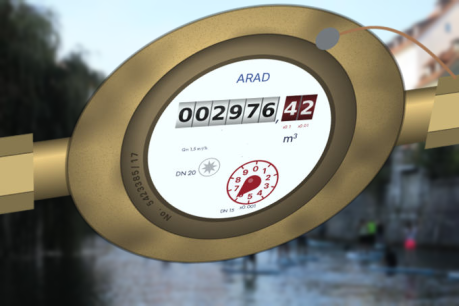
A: 2976.426 m³
